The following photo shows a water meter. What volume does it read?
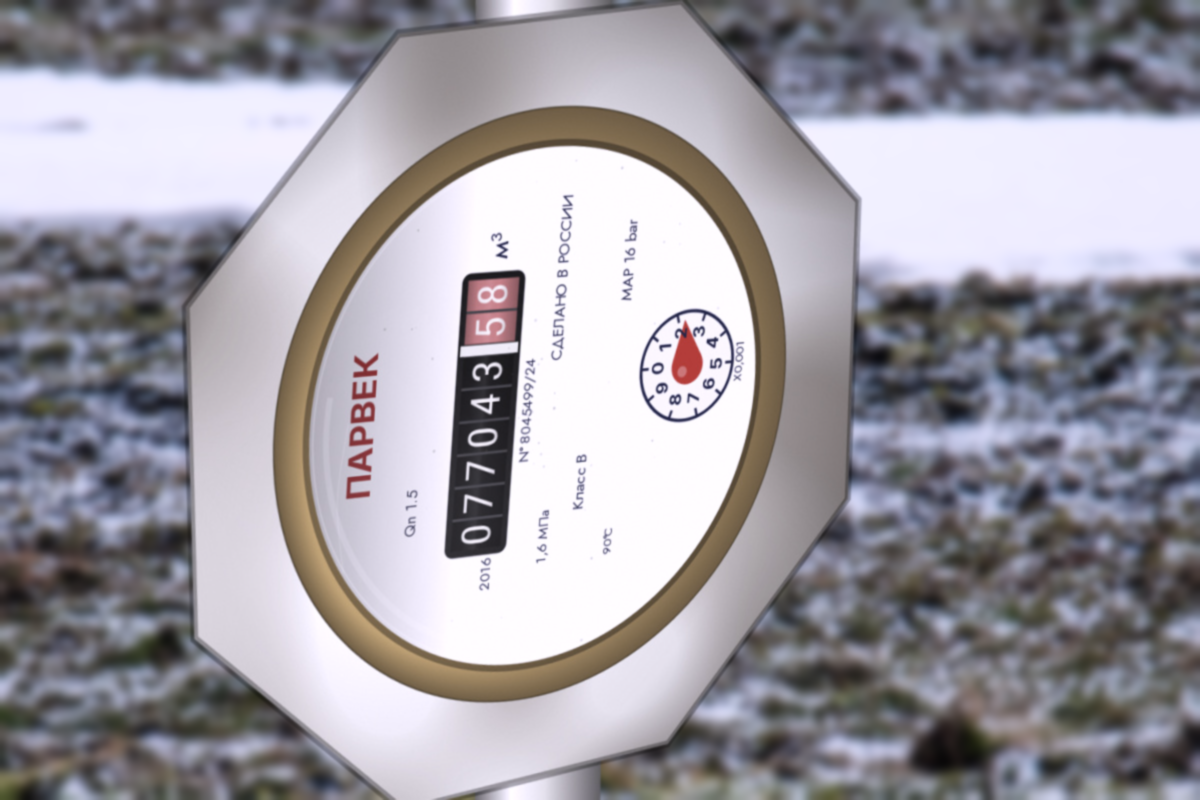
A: 77043.582 m³
